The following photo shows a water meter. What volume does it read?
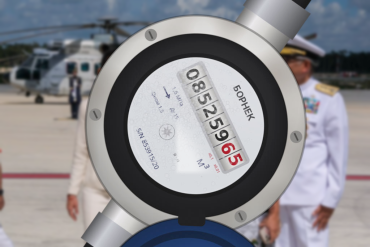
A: 85259.65 m³
